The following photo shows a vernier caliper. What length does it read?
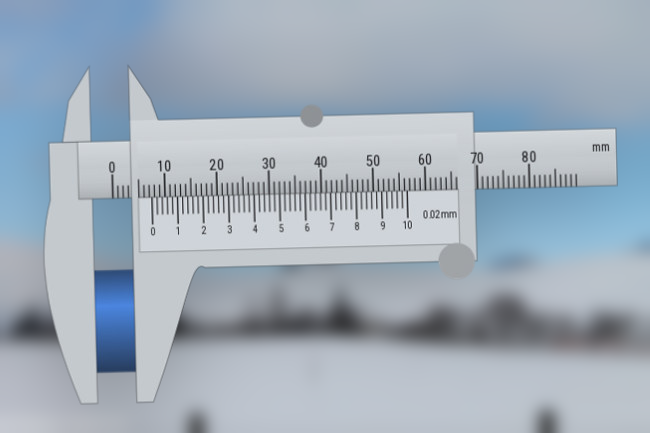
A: 7.5 mm
